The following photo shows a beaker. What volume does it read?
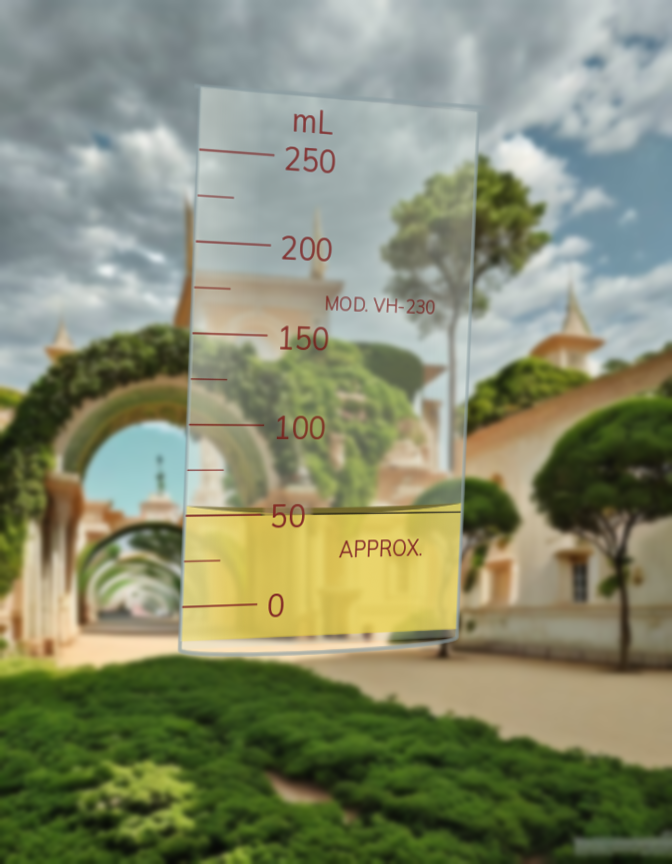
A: 50 mL
